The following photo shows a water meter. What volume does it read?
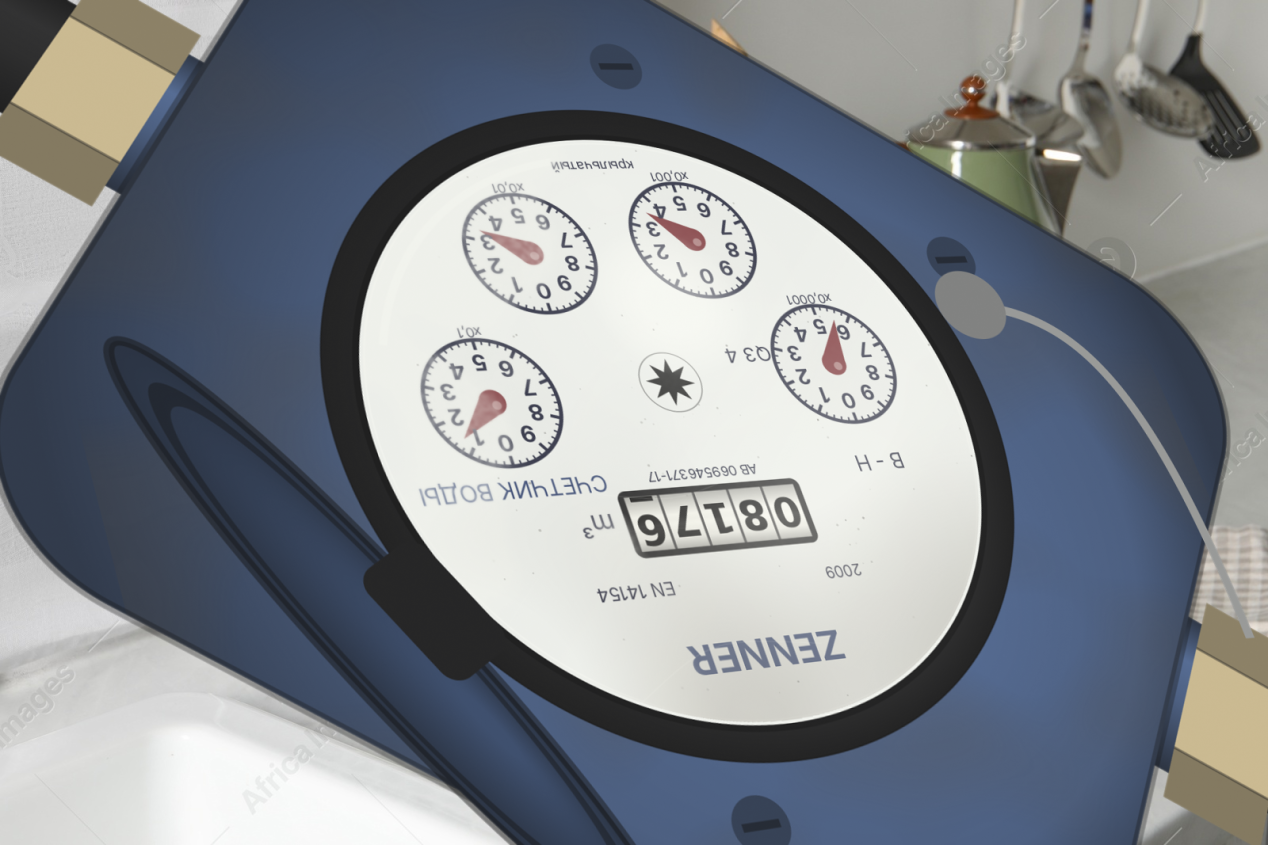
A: 8176.1335 m³
